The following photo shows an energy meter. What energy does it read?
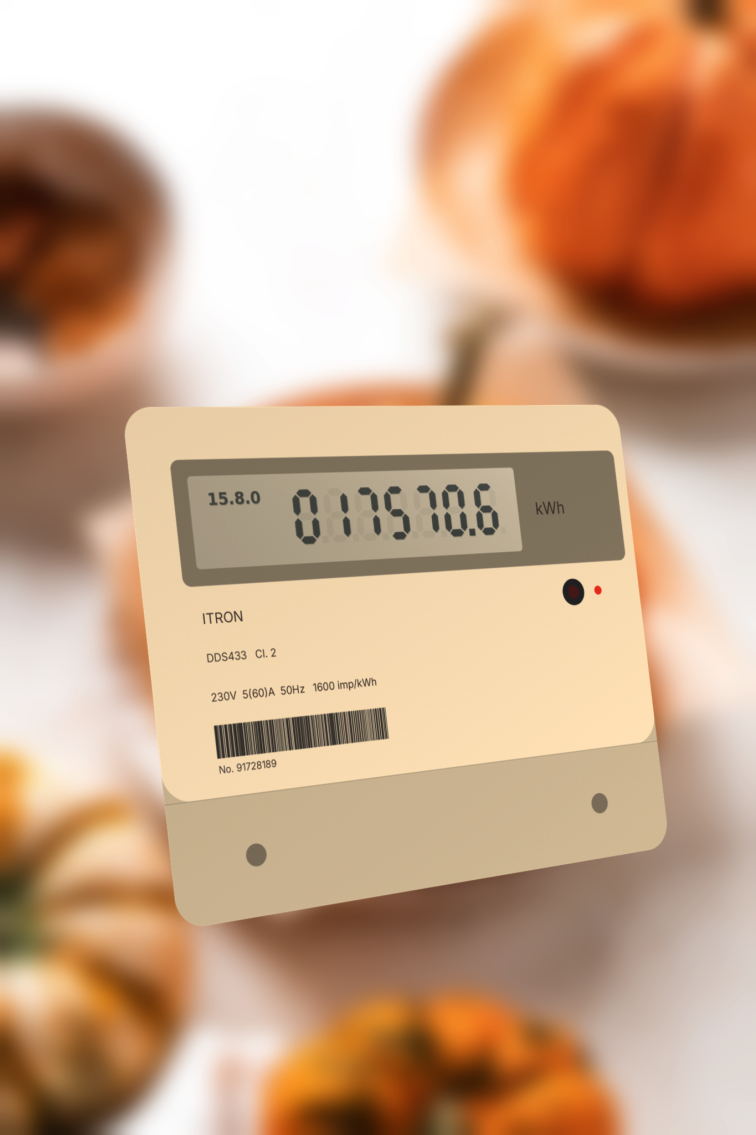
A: 17570.6 kWh
